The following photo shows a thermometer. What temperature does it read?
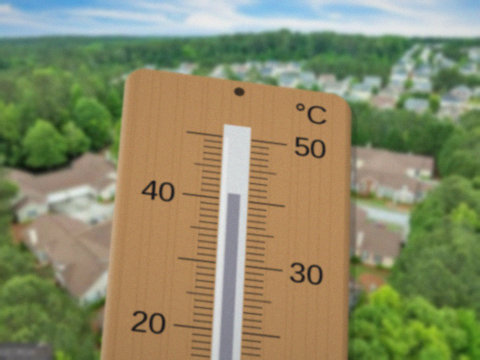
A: 41 °C
